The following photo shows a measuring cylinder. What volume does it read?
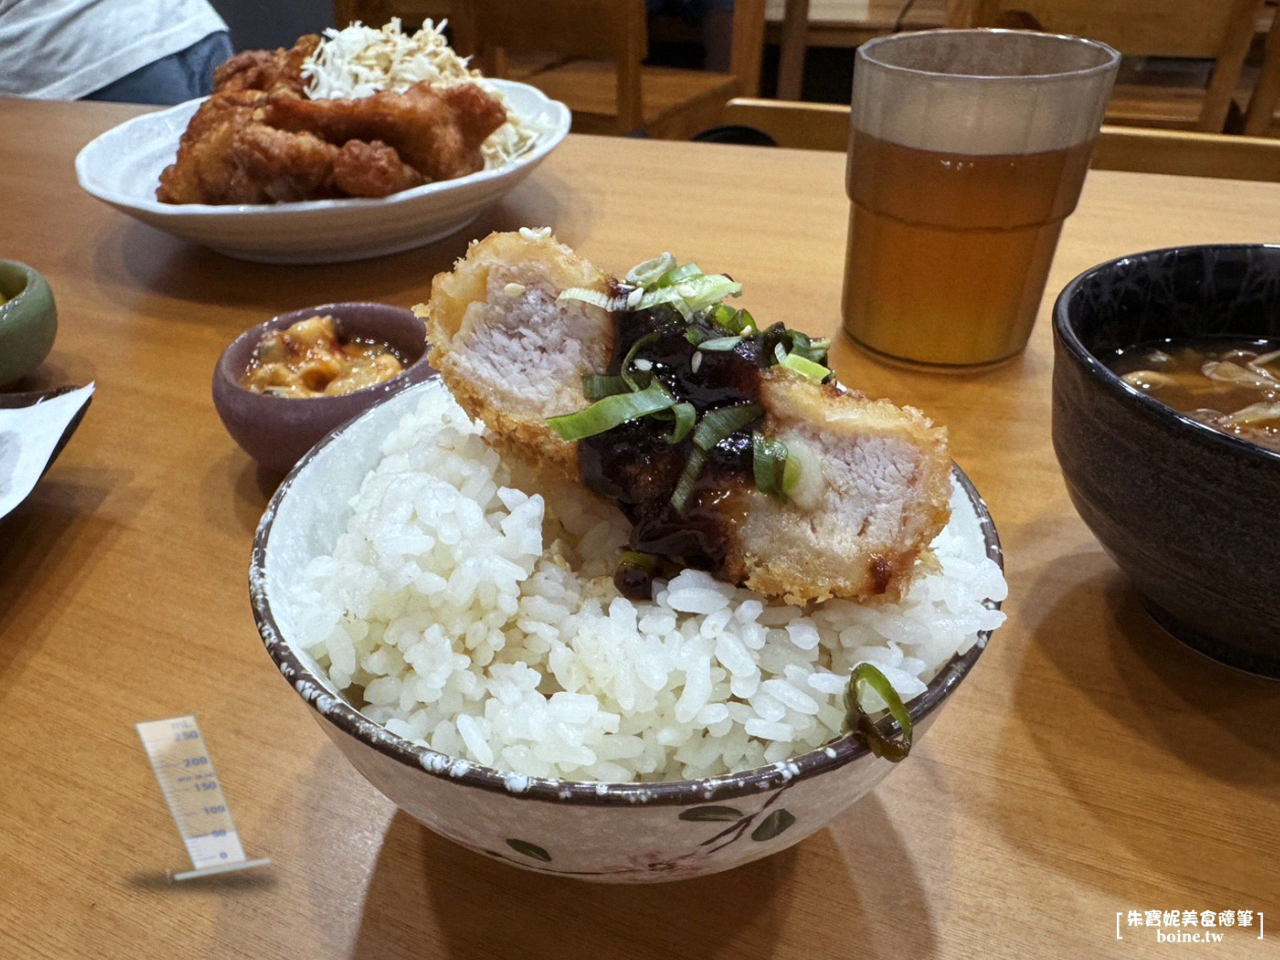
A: 50 mL
